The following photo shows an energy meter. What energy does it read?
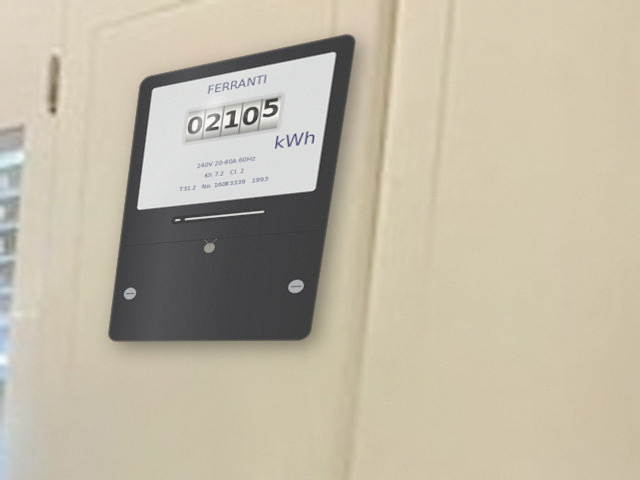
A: 2105 kWh
